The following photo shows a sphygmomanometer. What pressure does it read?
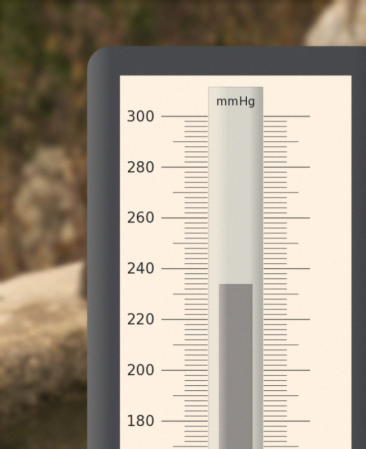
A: 234 mmHg
